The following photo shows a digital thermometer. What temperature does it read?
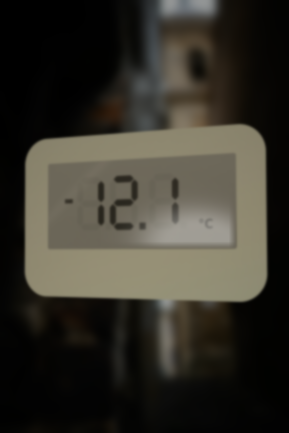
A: -12.1 °C
